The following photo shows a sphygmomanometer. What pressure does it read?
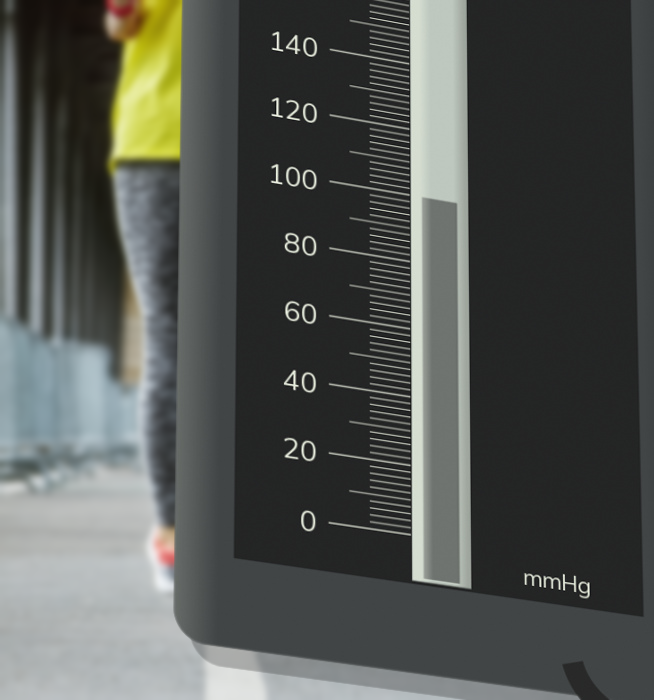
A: 100 mmHg
